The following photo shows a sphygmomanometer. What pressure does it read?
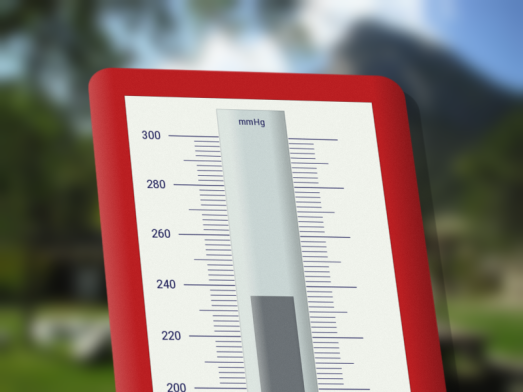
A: 236 mmHg
